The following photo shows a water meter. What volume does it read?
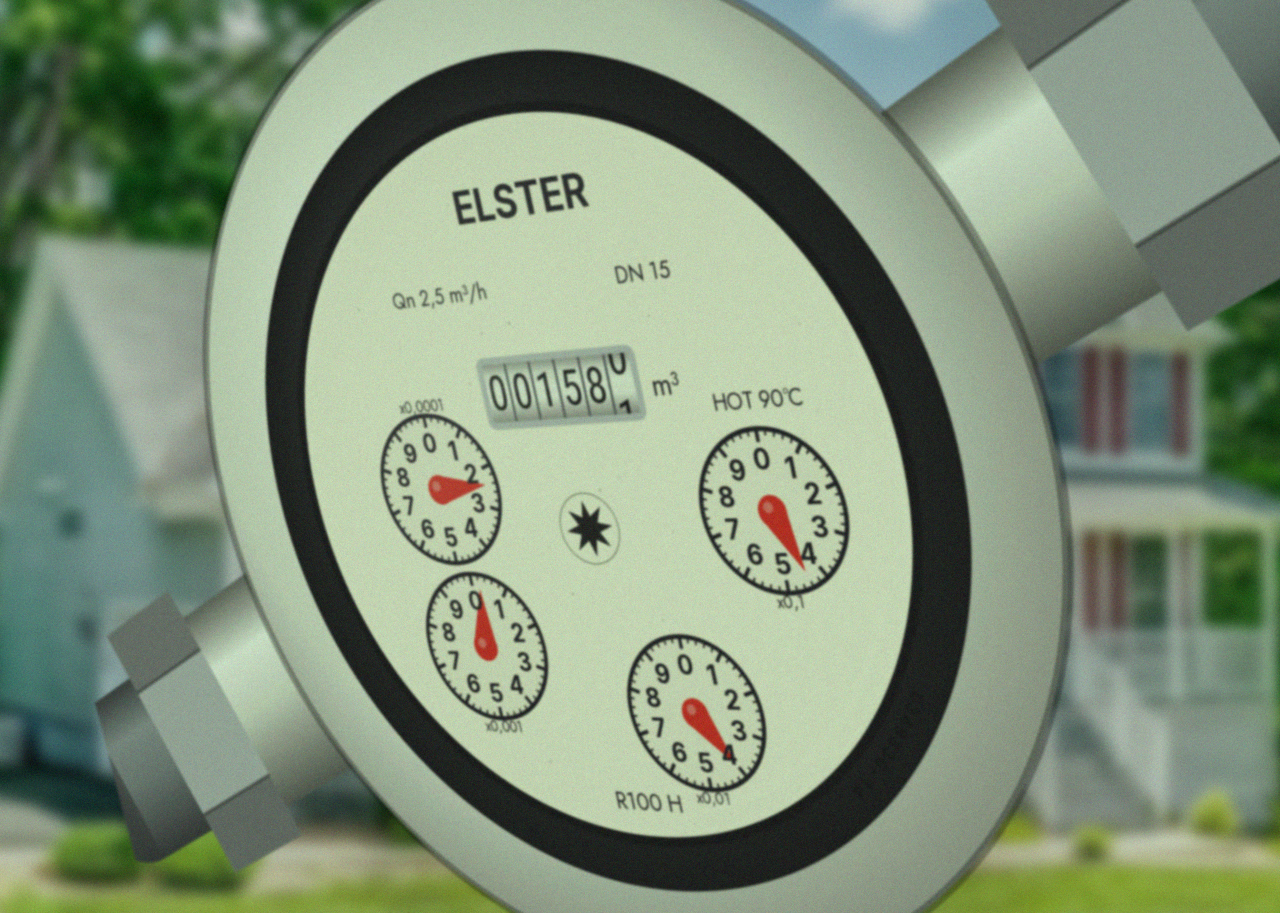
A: 1580.4402 m³
